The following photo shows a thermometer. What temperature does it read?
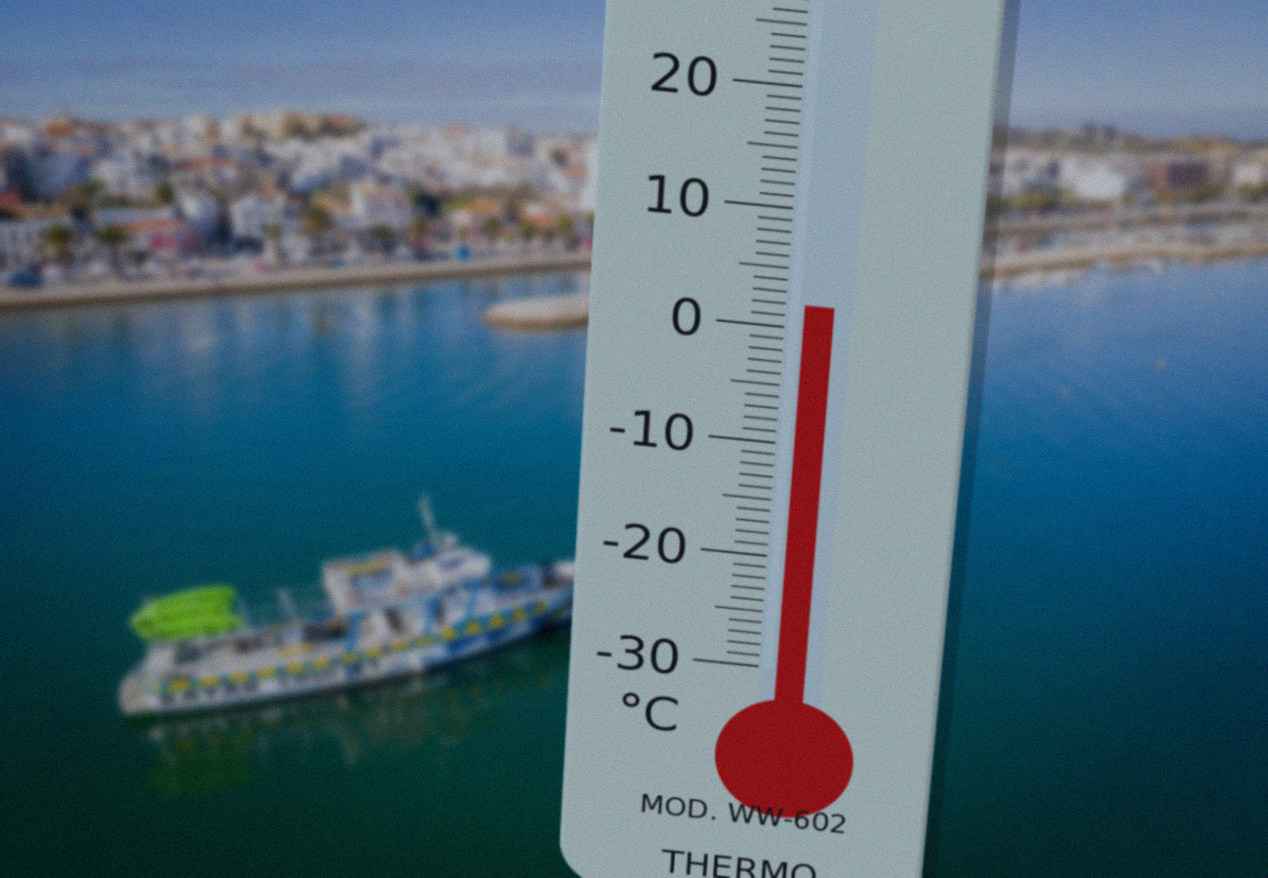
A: 2 °C
